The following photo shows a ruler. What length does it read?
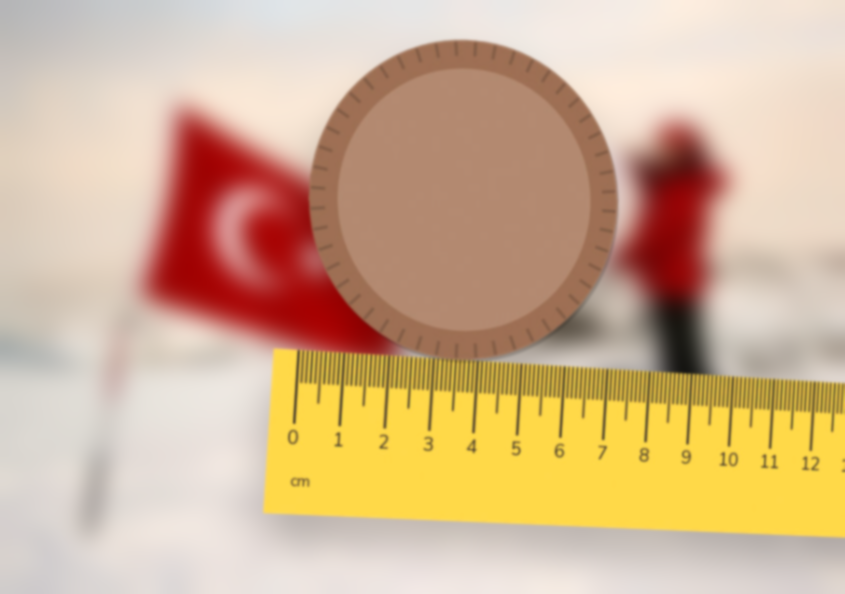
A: 7 cm
